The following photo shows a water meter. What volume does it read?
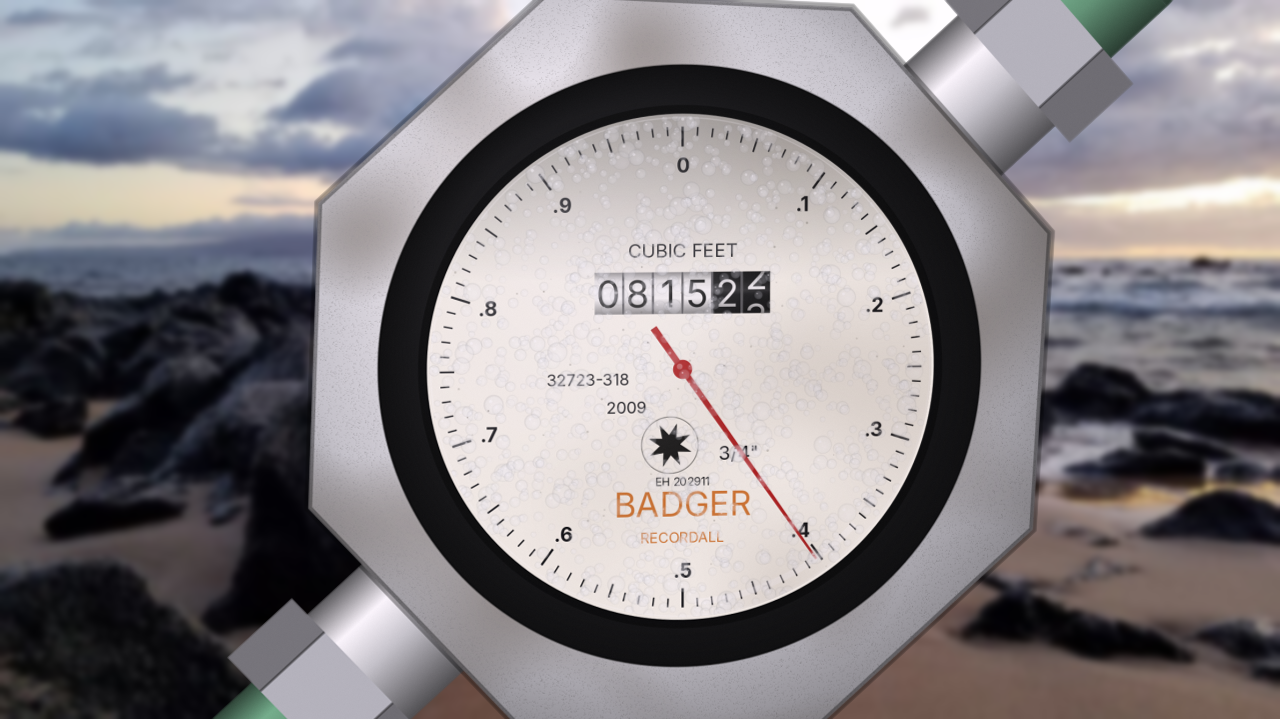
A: 81522.40 ft³
